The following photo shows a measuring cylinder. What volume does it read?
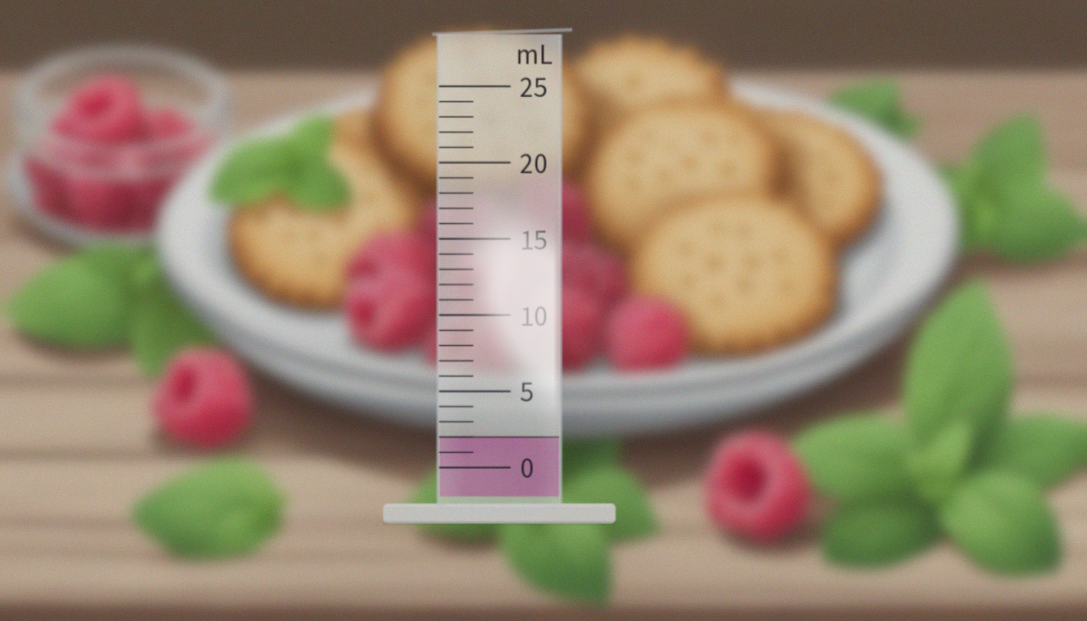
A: 2 mL
